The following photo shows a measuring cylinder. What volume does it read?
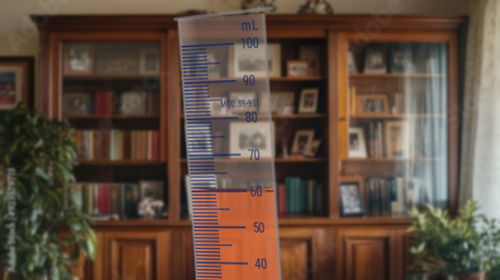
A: 60 mL
